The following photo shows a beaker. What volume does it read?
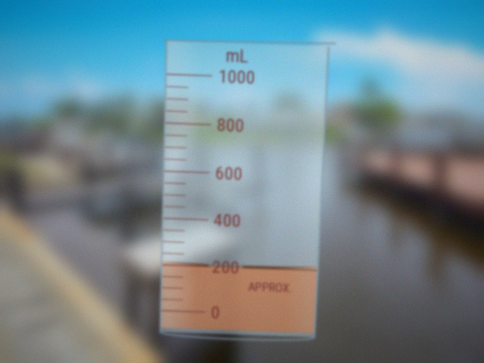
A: 200 mL
